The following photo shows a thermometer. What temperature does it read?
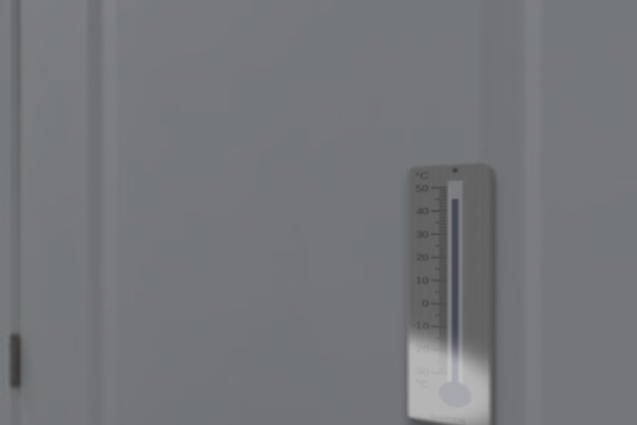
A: 45 °C
